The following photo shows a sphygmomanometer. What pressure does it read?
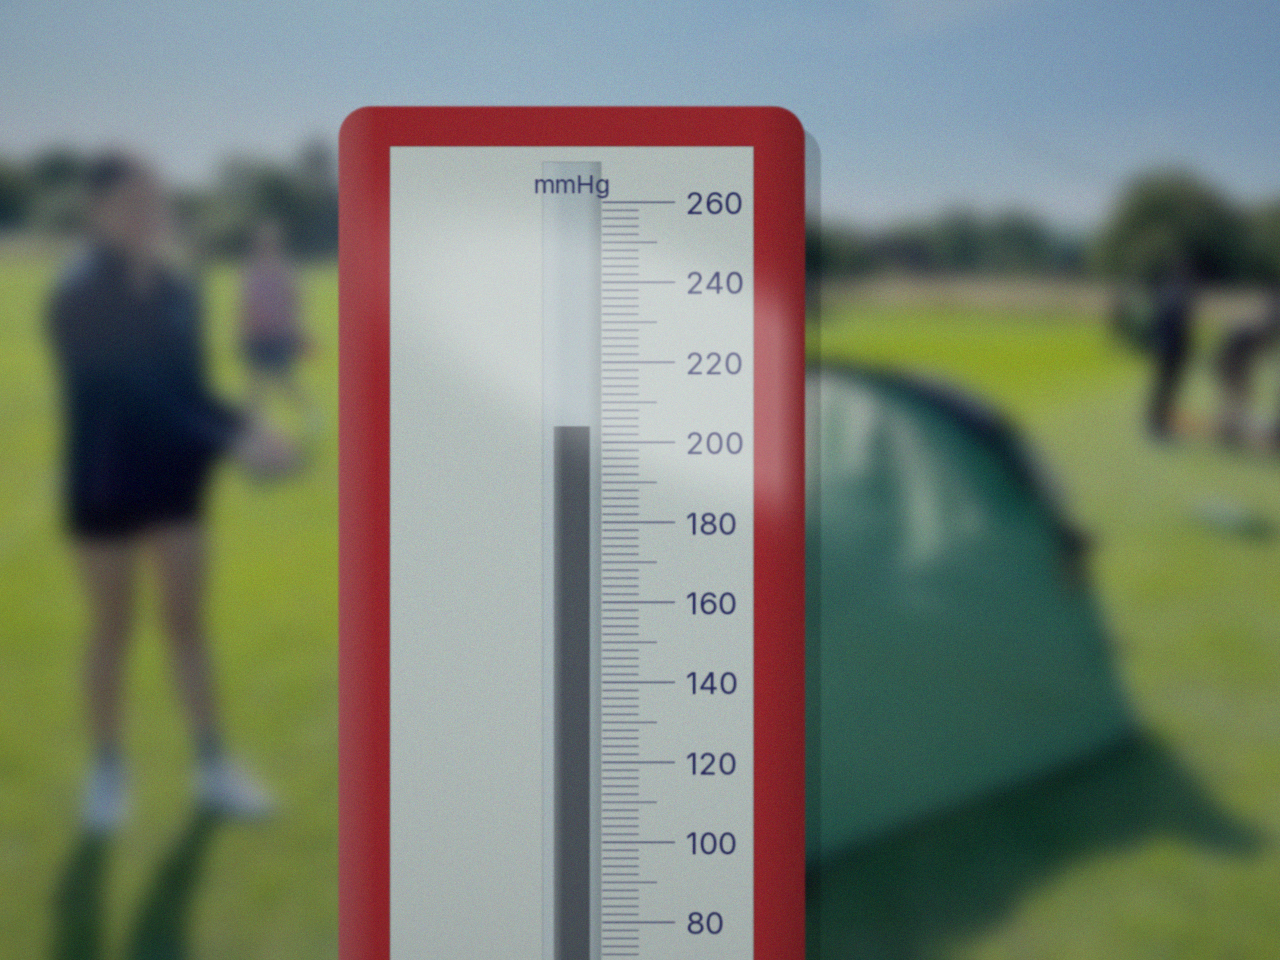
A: 204 mmHg
